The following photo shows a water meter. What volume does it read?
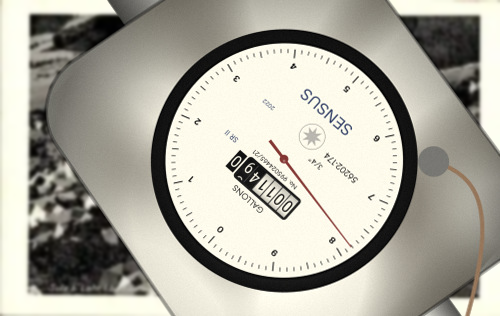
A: 11487.8 gal
